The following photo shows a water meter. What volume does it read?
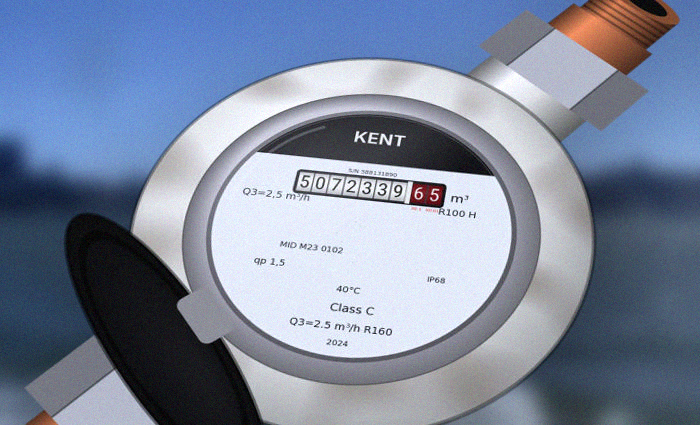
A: 5072339.65 m³
